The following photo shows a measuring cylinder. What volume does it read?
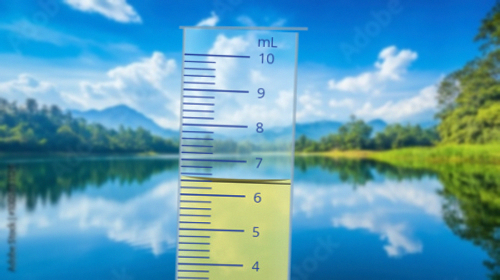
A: 6.4 mL
